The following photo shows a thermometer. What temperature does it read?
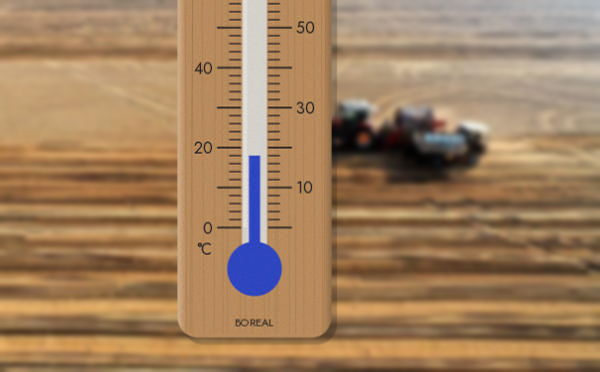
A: 18 °C
